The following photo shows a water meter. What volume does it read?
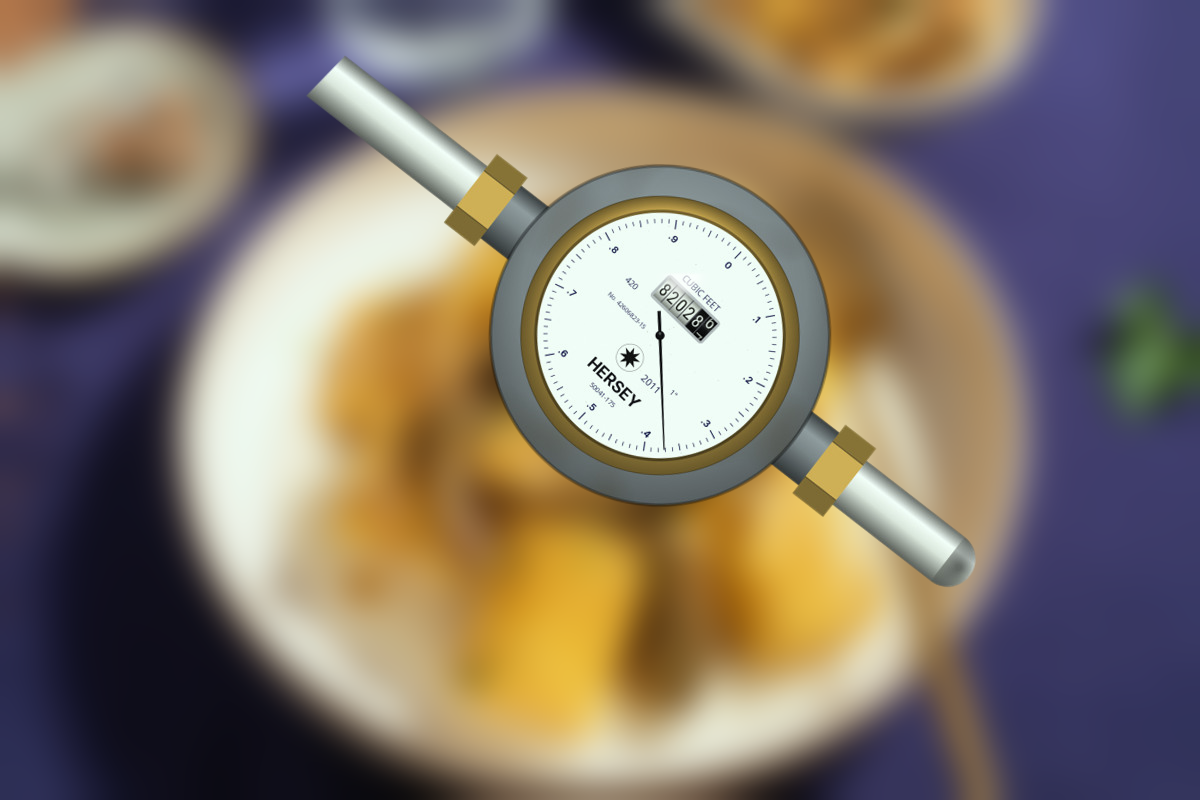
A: 820286.37 ft³
